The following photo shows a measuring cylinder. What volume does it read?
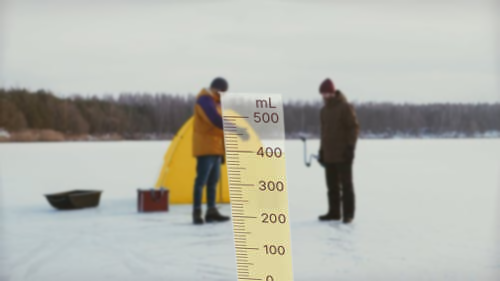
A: 400 mL
